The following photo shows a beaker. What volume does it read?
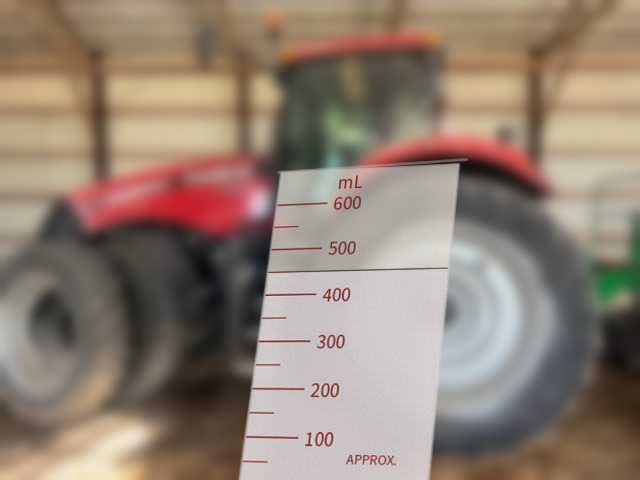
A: 450 mL
